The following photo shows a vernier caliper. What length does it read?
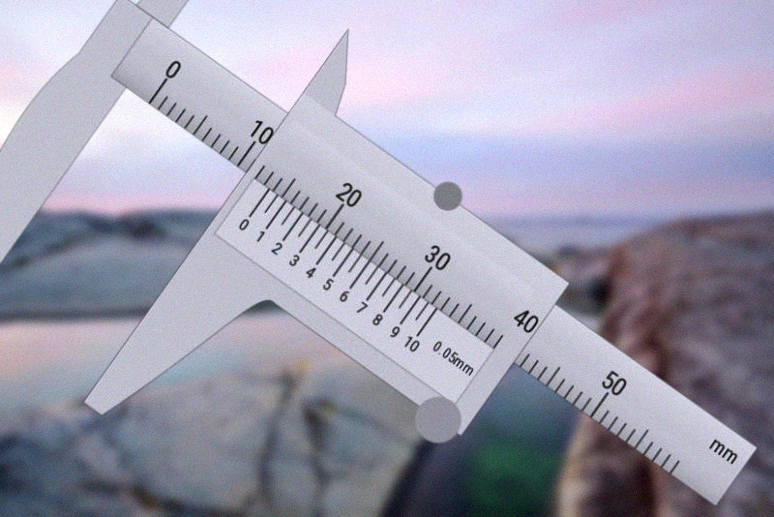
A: 13.6 mm
